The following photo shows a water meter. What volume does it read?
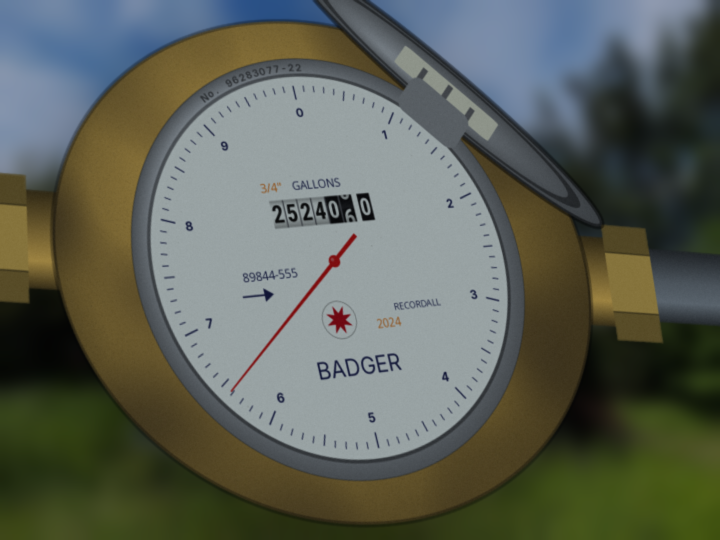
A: 2524056.4 gal
